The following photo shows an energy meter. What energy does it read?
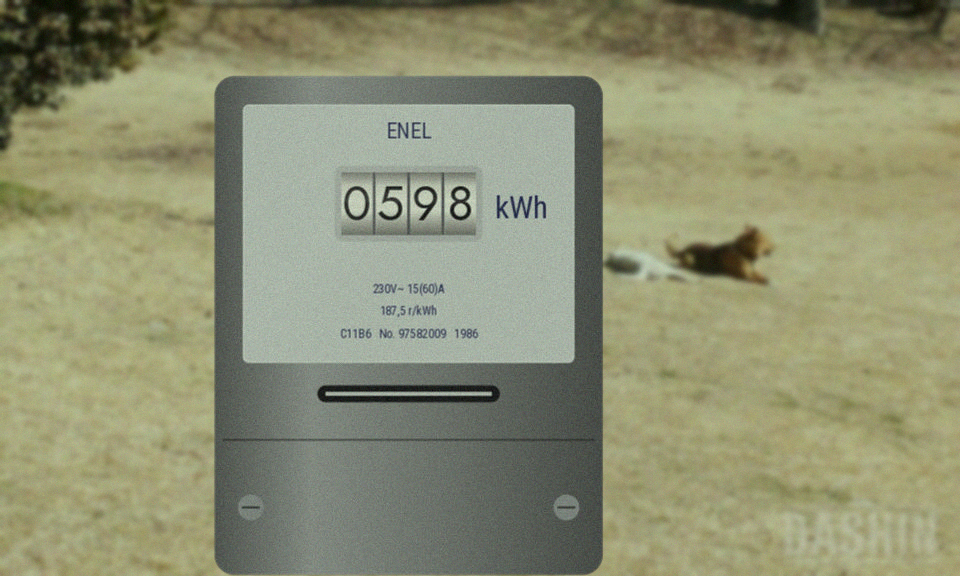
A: 598 kWh
